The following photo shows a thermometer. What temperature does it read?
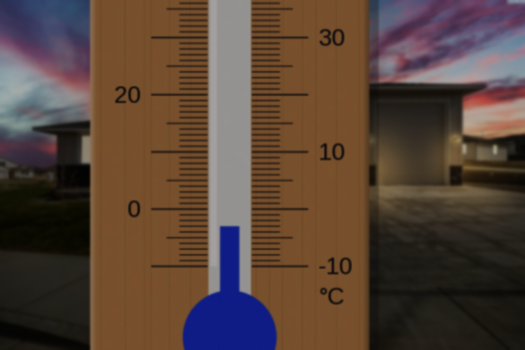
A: -3 °C
